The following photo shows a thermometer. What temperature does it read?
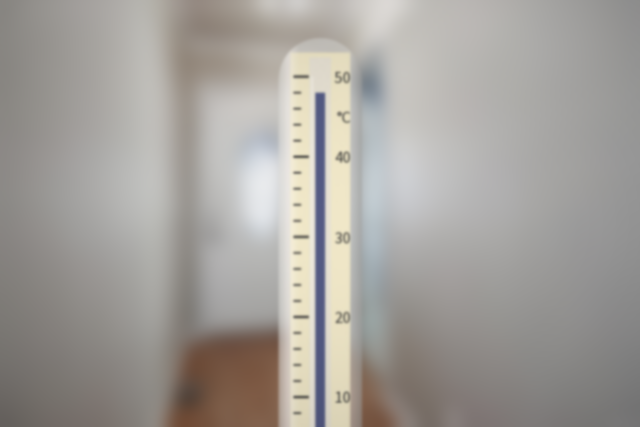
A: 48 °C
